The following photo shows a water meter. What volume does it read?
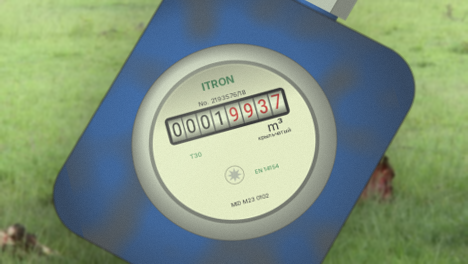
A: 1.9937 m³
